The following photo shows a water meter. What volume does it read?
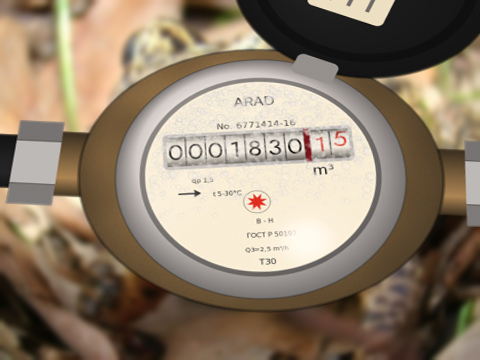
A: 1830.15 m³
